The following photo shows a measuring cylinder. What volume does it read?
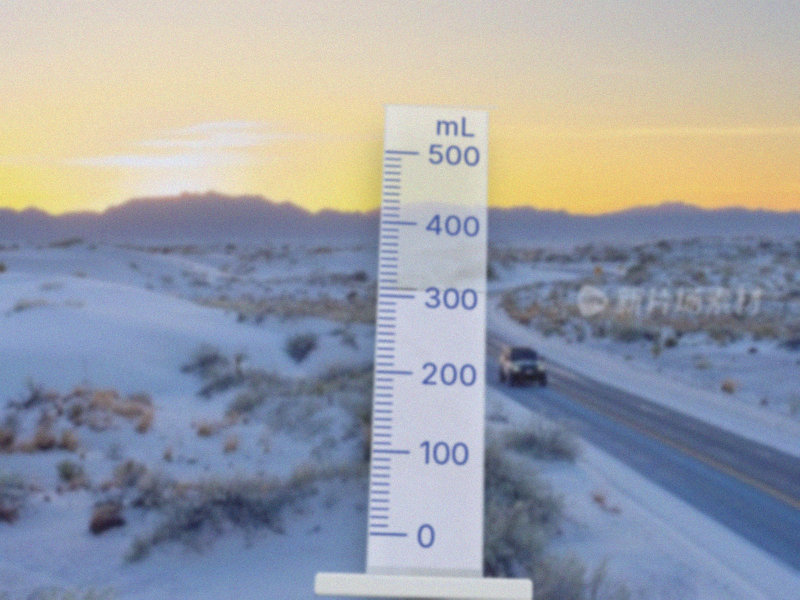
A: 310 mL
